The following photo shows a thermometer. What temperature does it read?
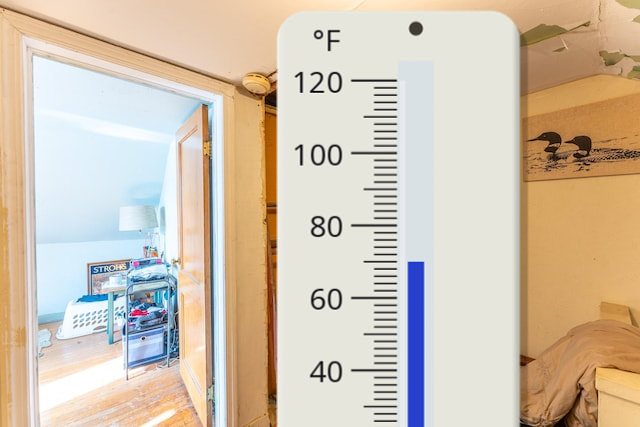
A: 70 °F
